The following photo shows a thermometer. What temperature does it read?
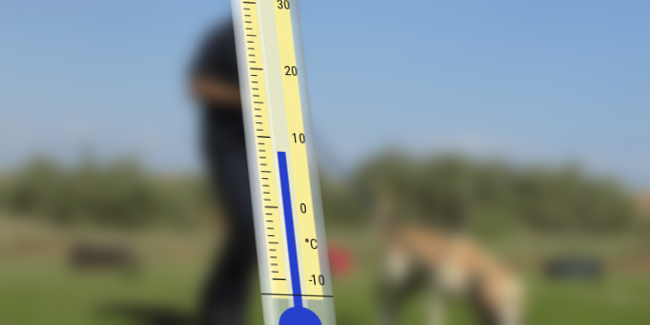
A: 8 °C
